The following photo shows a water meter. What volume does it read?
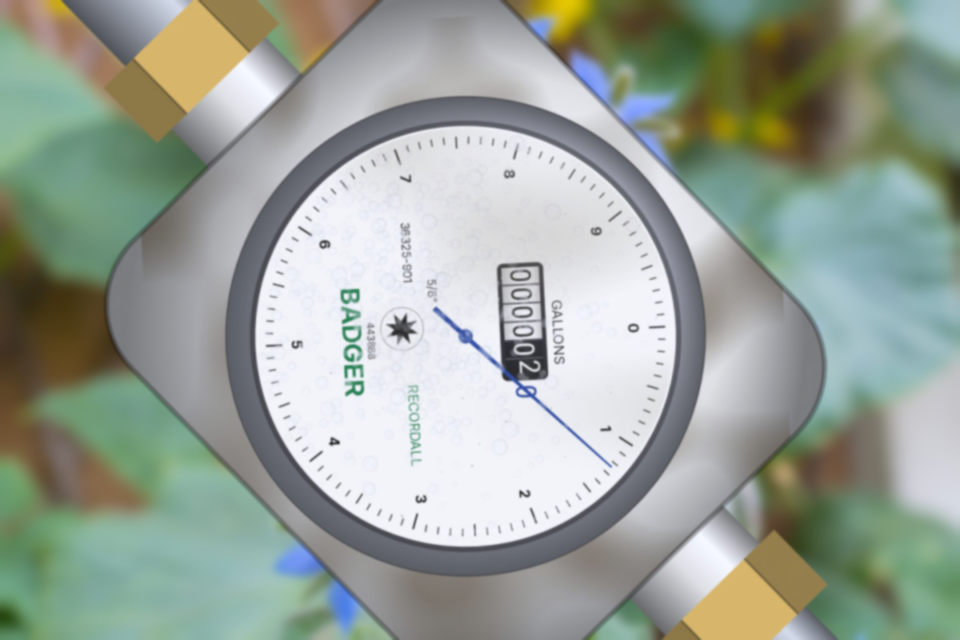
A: 21.2 gal
